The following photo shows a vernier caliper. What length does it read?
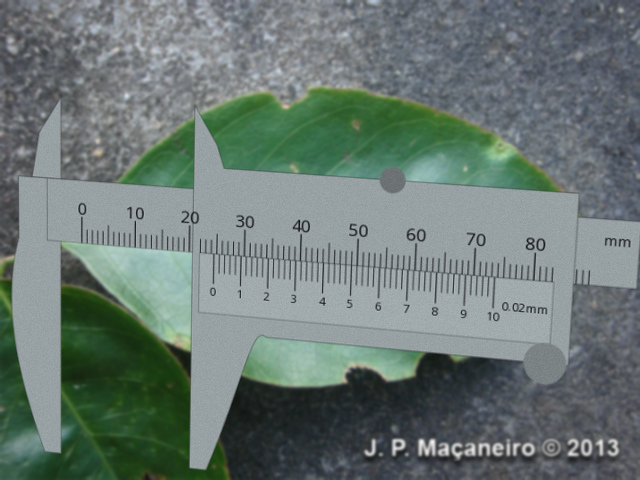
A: 24.5 mm
